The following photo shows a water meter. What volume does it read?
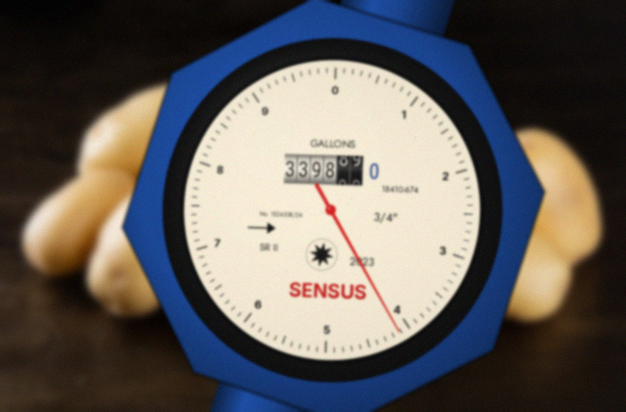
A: 3398894.1 gal
